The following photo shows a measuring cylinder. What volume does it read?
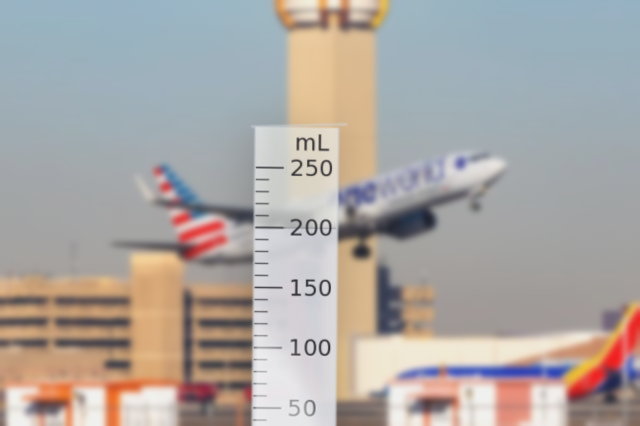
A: 200 mL
